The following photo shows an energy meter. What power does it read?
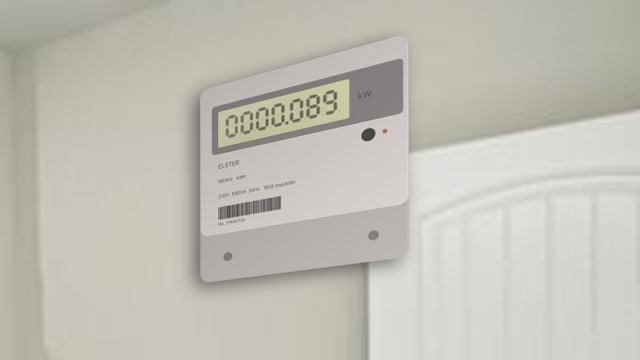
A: 0.089 kW
